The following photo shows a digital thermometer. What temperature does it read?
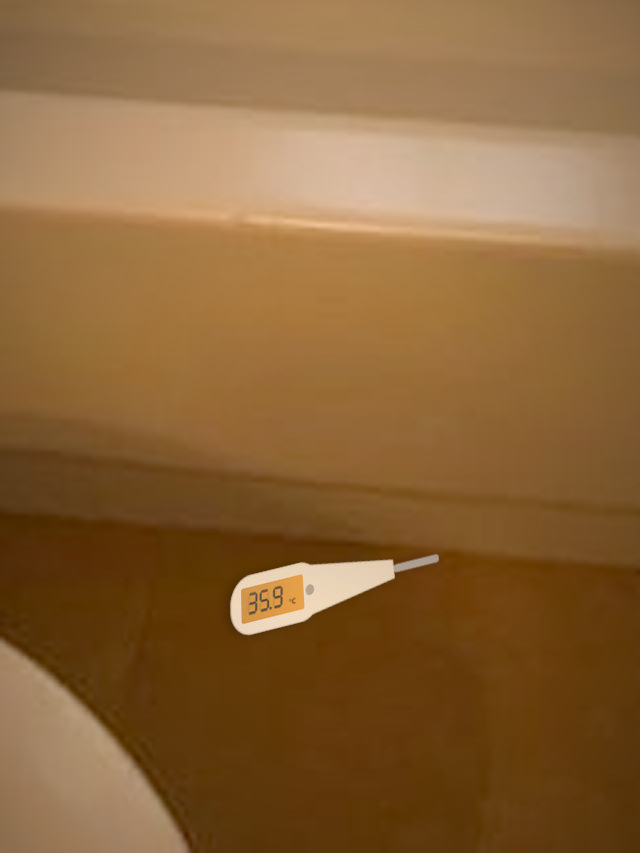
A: 35.9 °C
